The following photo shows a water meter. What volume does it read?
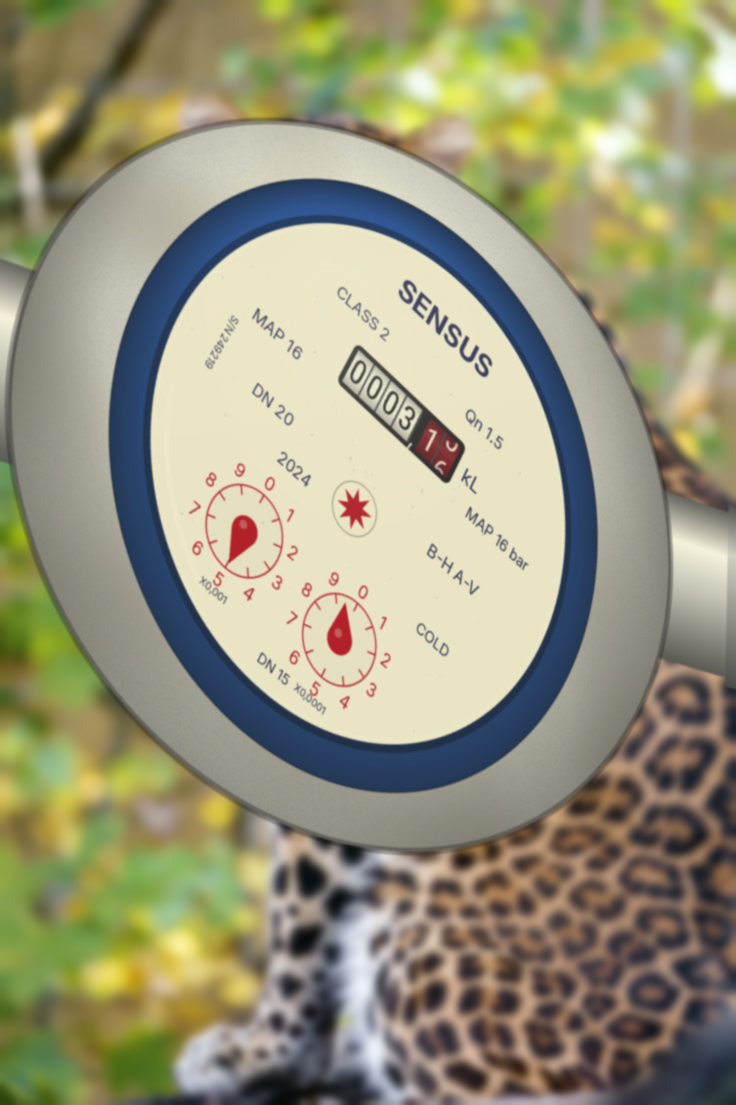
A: 3.1549 kL
